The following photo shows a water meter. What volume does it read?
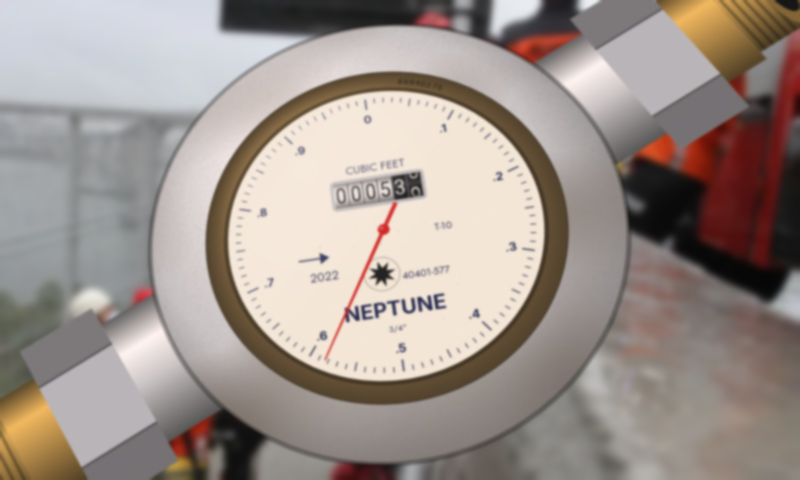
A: 538.58 ft³
